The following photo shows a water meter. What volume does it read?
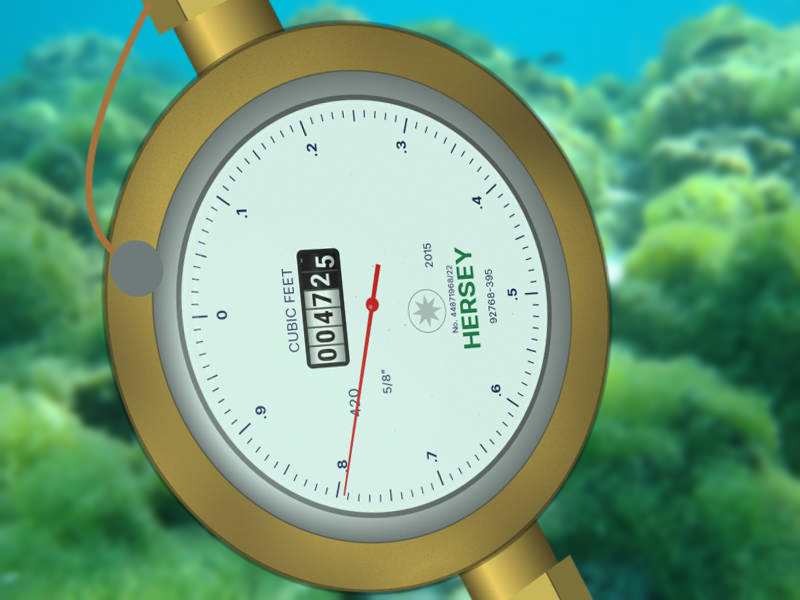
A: 4724.79 ft³
